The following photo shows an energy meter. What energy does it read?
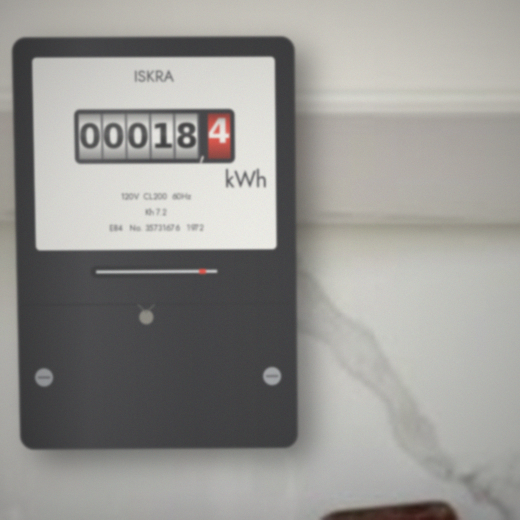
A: 18.4 kWh
